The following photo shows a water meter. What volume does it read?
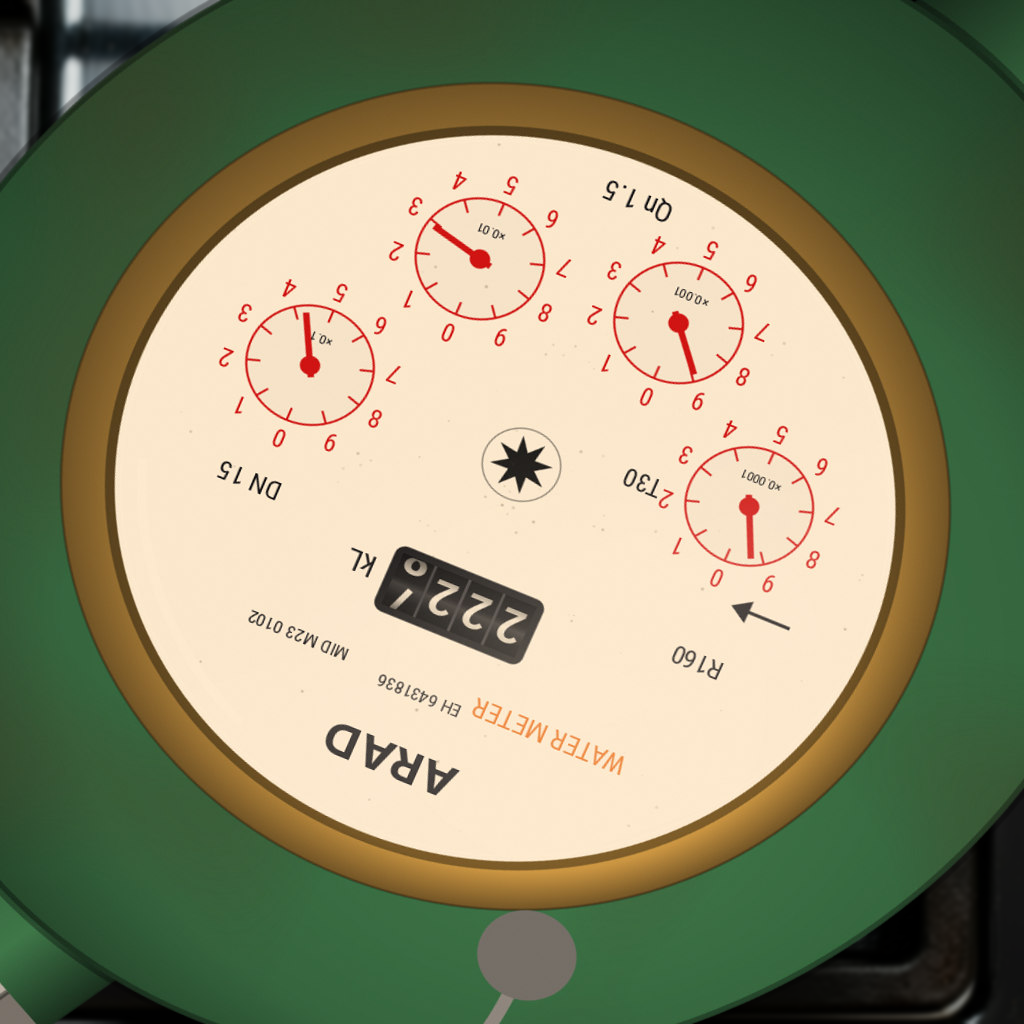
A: 2227.4289 kL
